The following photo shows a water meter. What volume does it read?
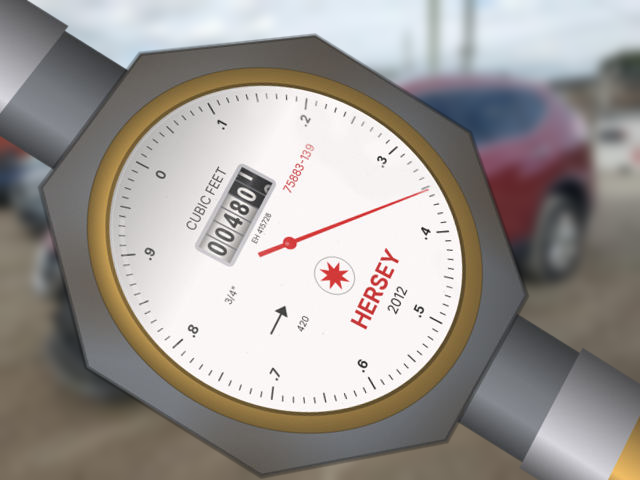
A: 4801.35 ft³
